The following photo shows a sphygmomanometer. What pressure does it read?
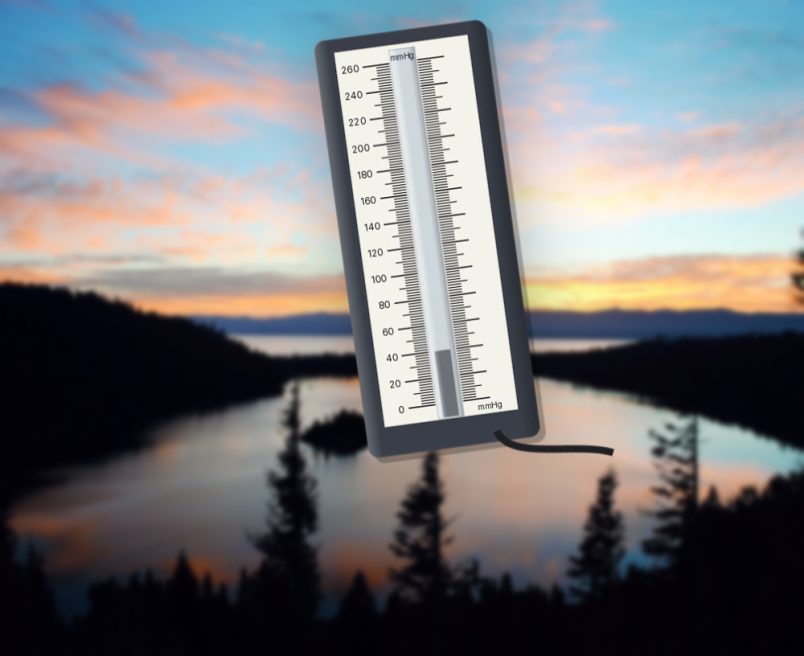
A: 40 mmHg
